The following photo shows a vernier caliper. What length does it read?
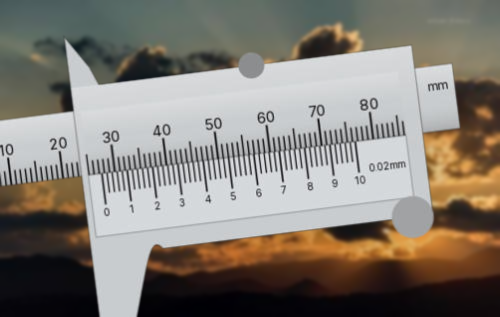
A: 27.5 mm
